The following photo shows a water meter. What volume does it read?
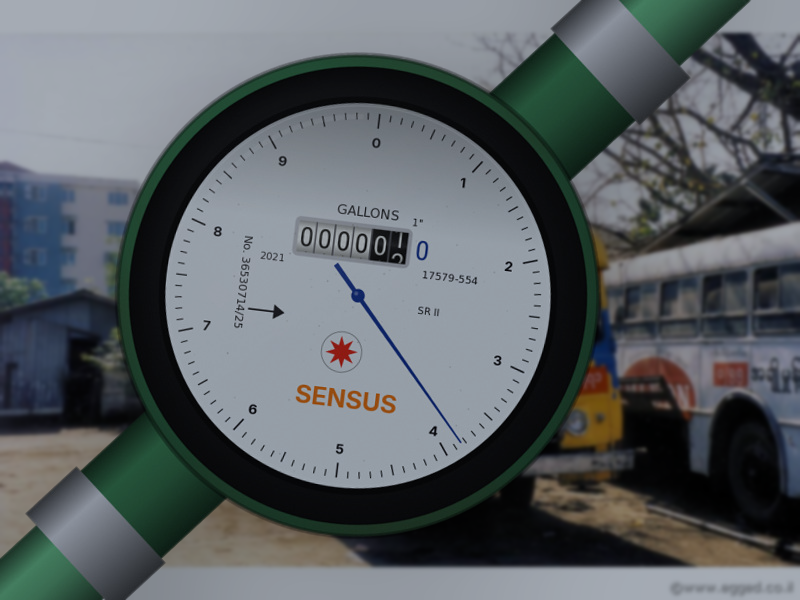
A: 13.8 gal
